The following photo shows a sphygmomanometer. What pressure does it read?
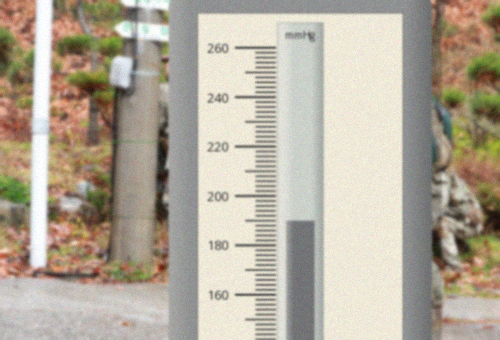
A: 190 mmHg
